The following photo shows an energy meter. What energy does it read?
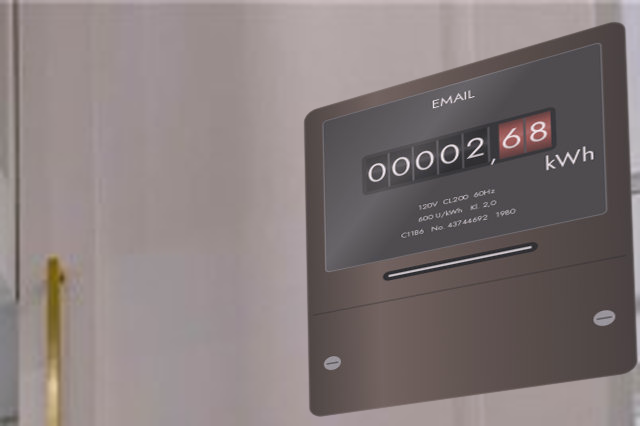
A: 2.68 kWh
